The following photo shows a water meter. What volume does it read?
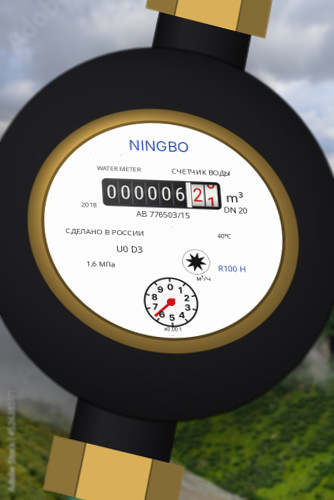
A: 6.206 m³
